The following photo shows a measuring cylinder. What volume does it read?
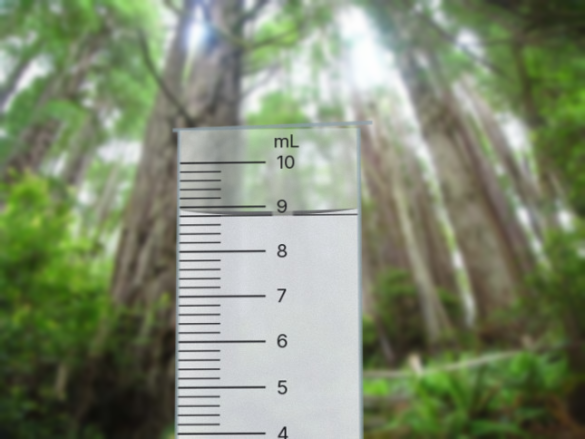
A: 8.8 mL
